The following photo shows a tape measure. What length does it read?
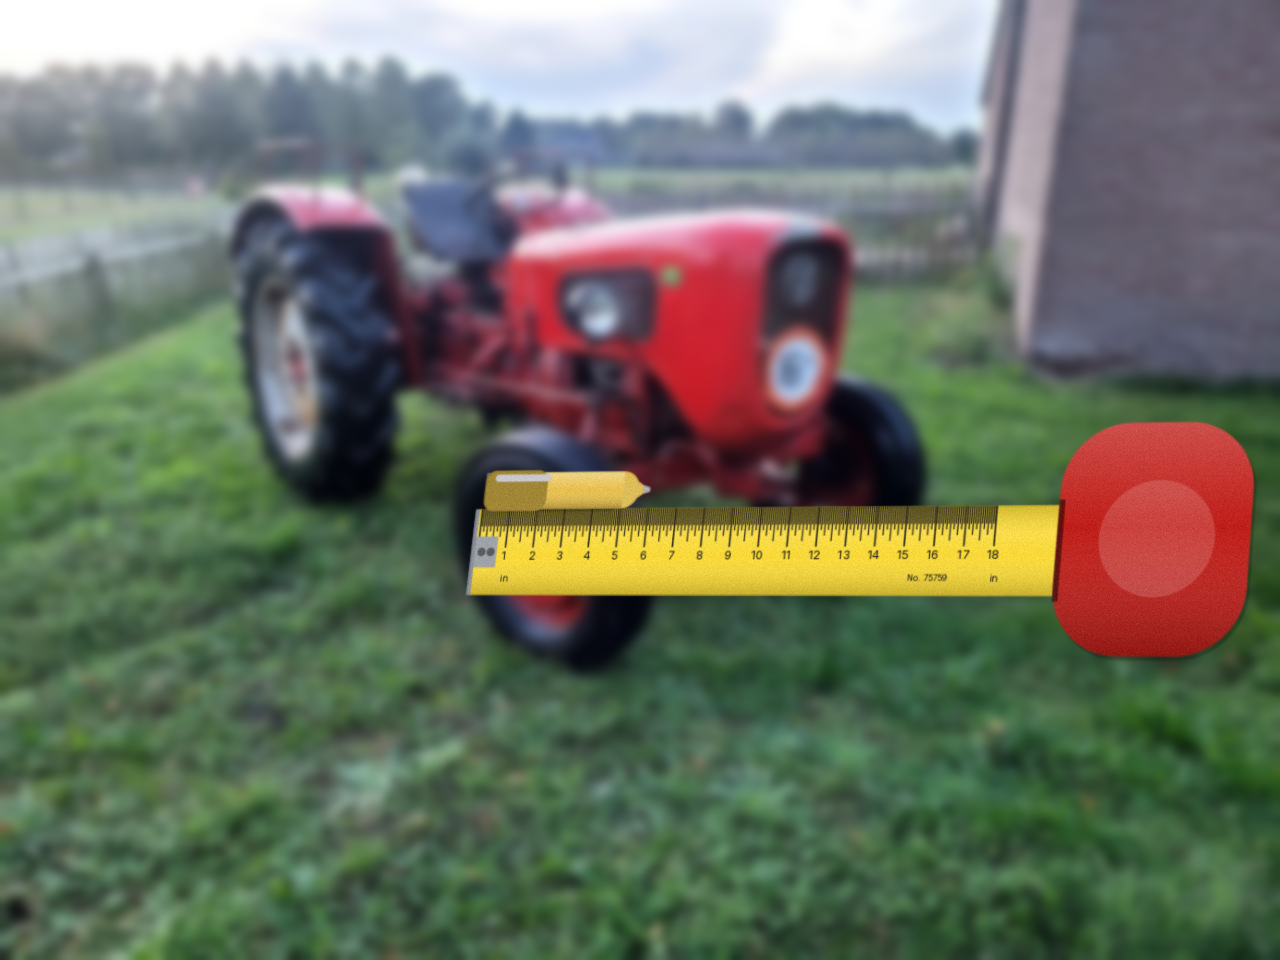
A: 6 in
